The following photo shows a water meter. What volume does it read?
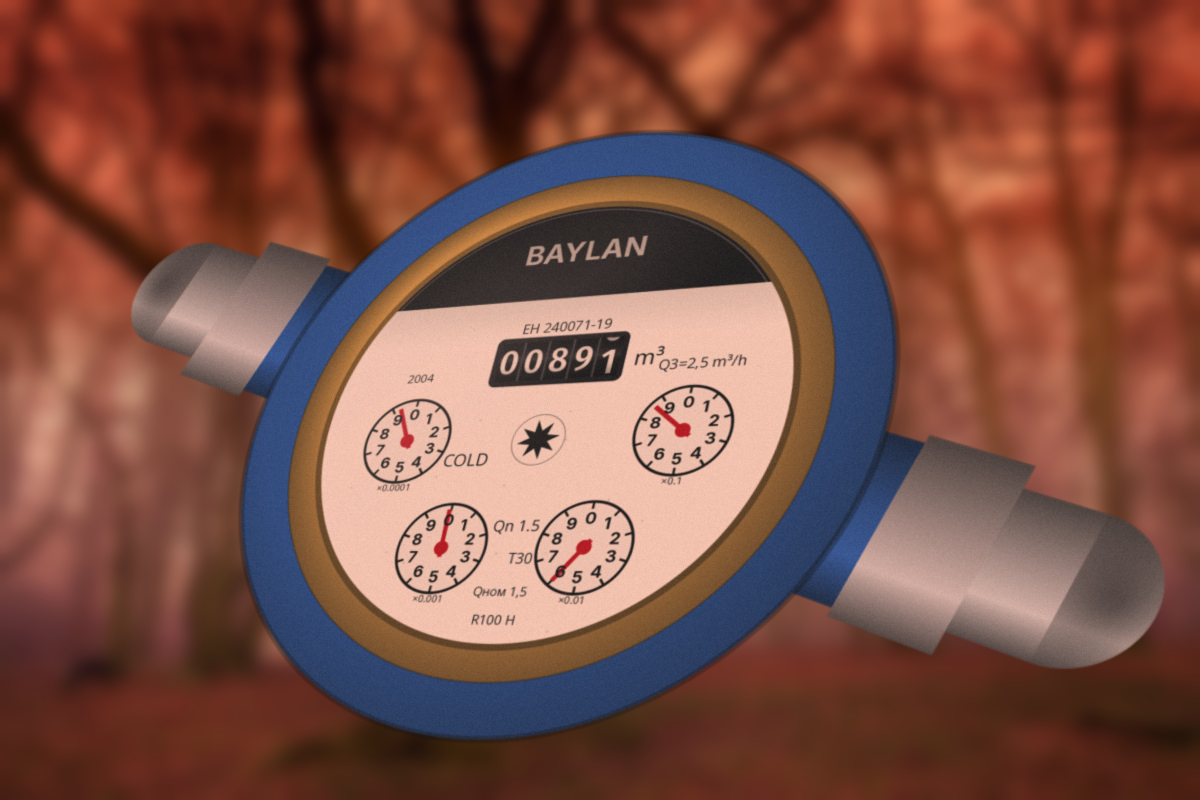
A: 890.8599 m³
